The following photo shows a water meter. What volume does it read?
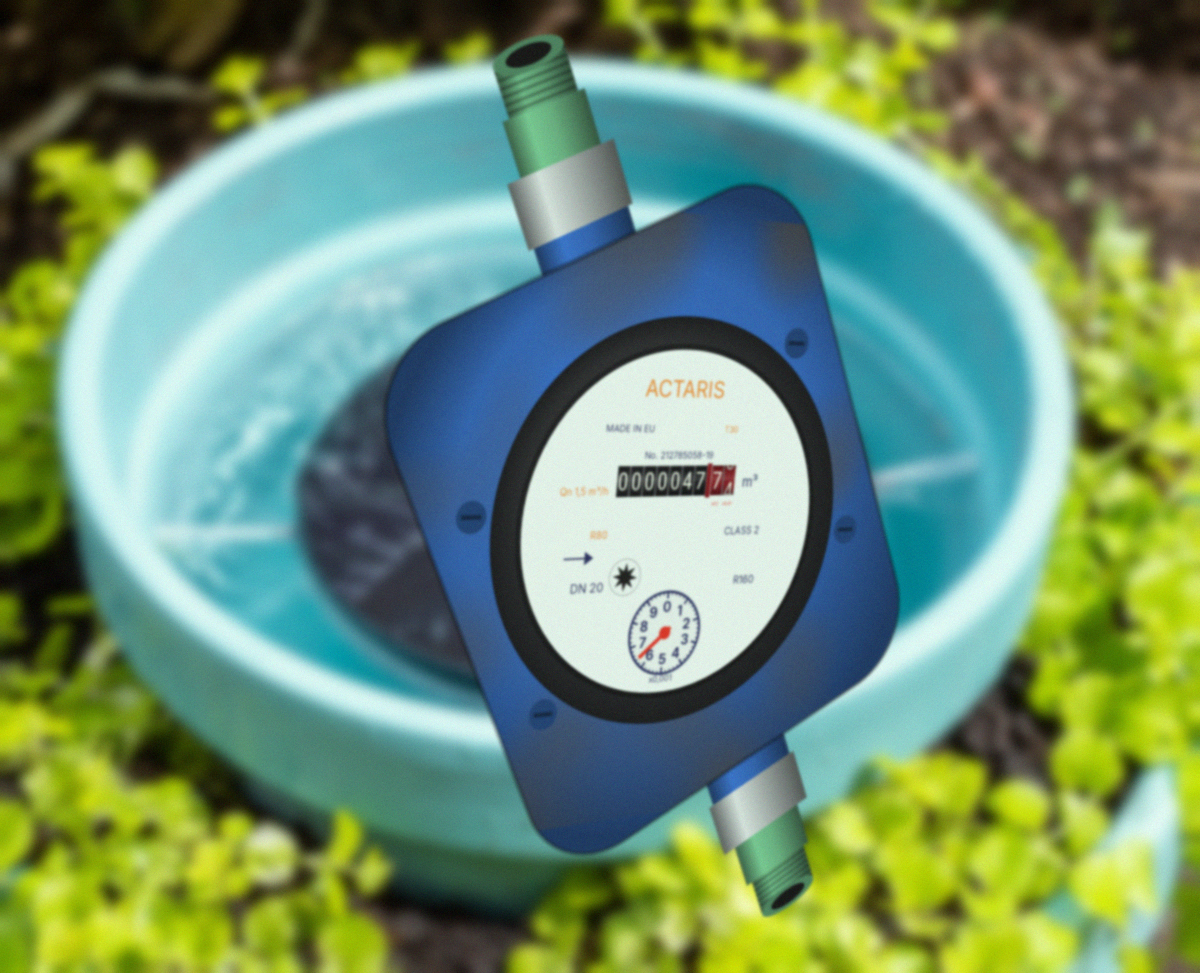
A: 47.736 m³
